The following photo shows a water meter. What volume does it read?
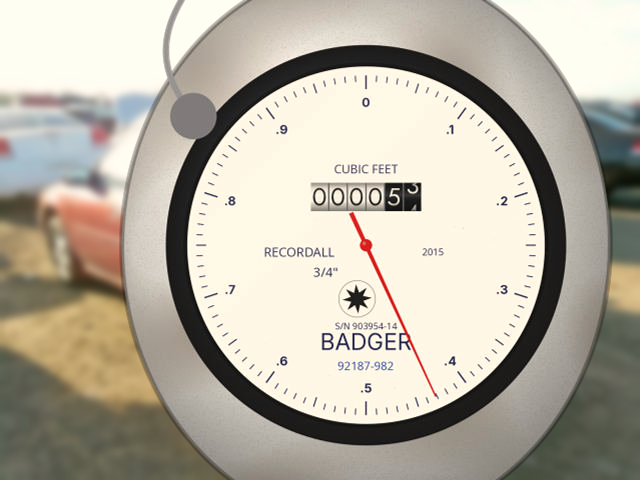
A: 53.43 ft³
